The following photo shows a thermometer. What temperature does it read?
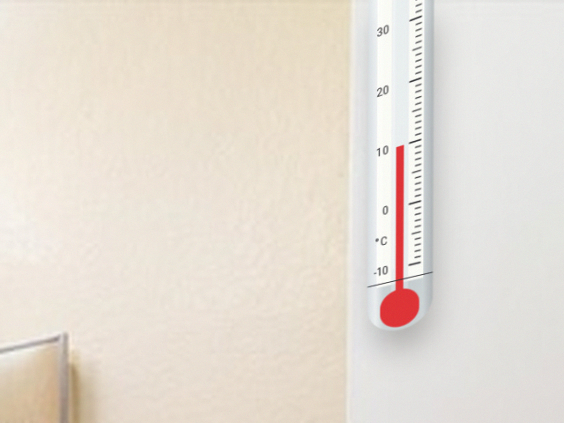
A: 10 °C
